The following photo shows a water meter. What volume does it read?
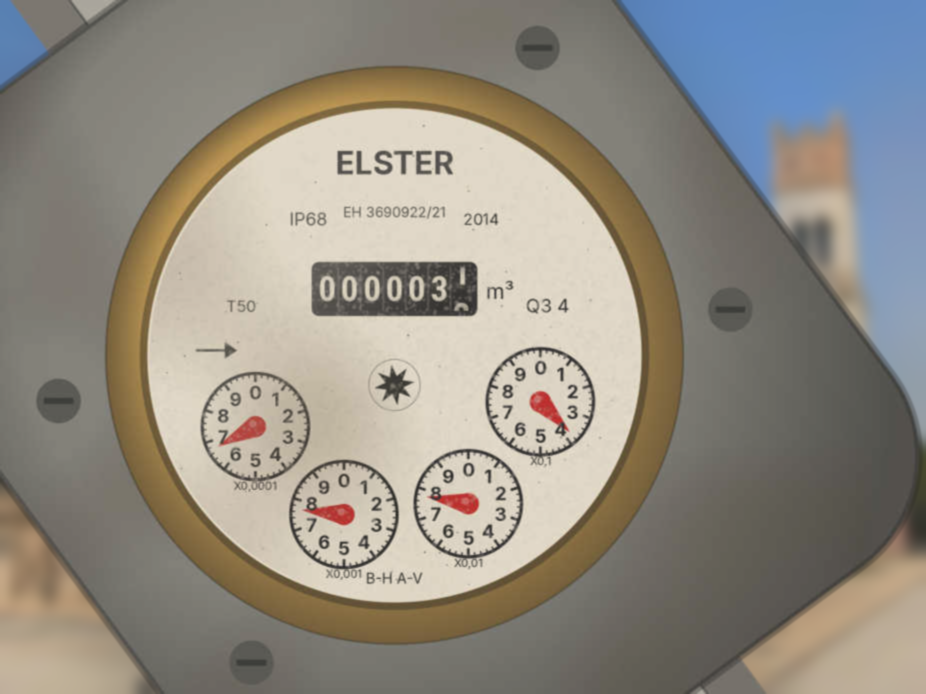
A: 31.3776 m³
